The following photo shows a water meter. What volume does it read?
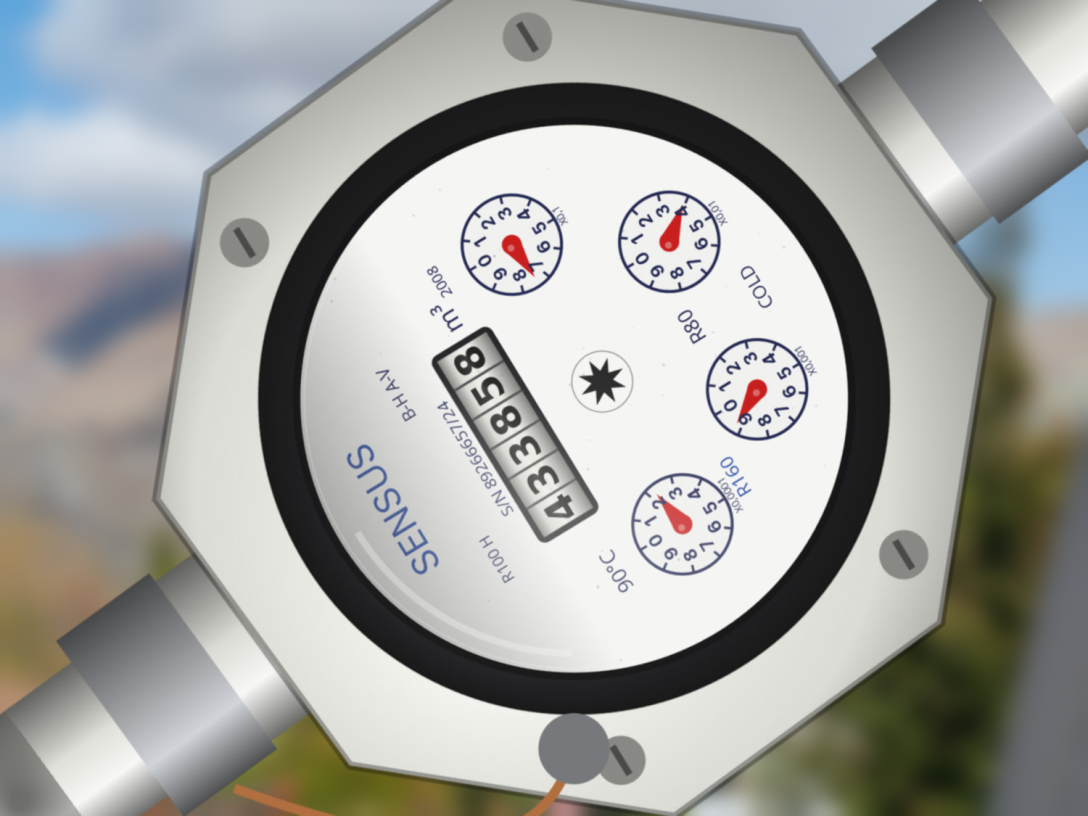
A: 433858.7392 m³
